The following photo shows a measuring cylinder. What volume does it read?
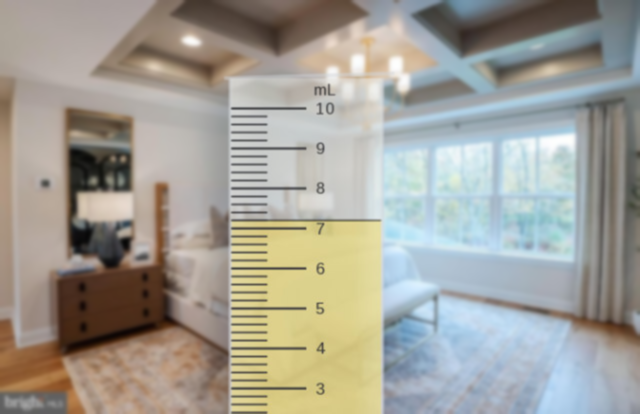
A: 7.2 mL
